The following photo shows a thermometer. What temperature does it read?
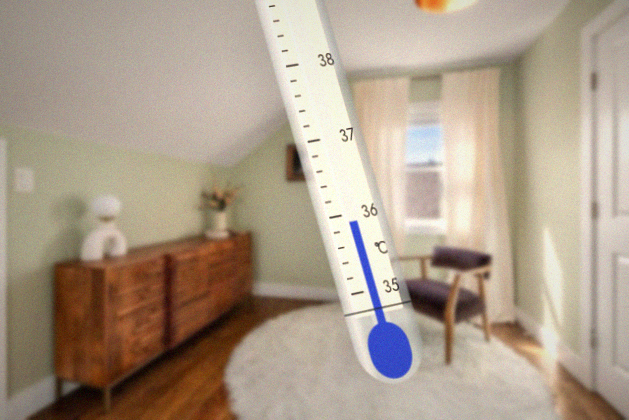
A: 35.9 °C
